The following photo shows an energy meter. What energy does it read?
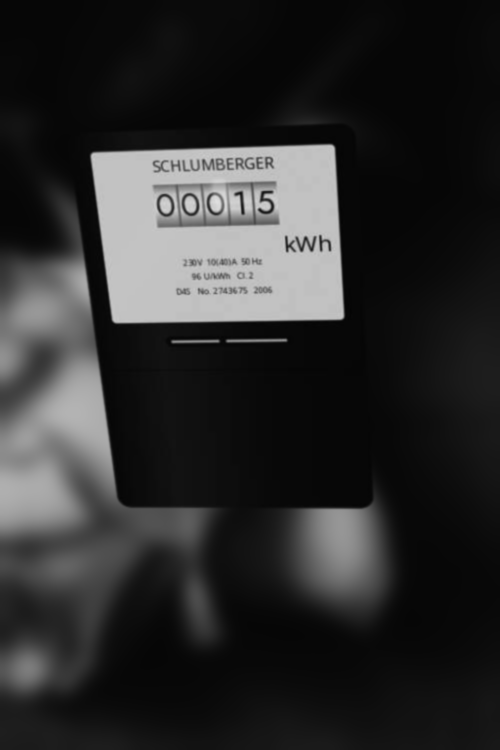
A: 15 kWh
